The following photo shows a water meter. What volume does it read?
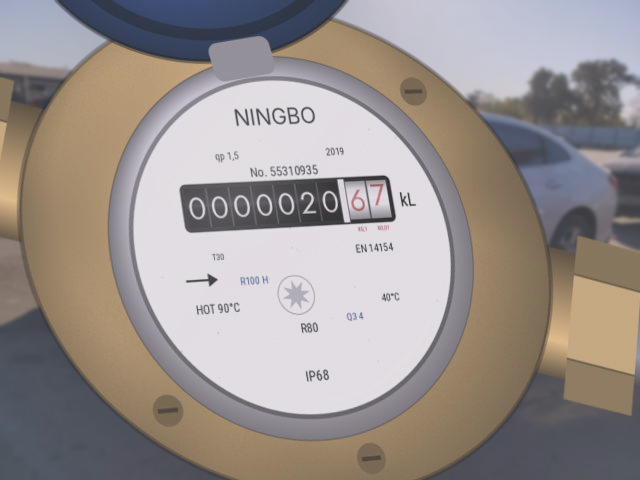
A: 20.67 kL
